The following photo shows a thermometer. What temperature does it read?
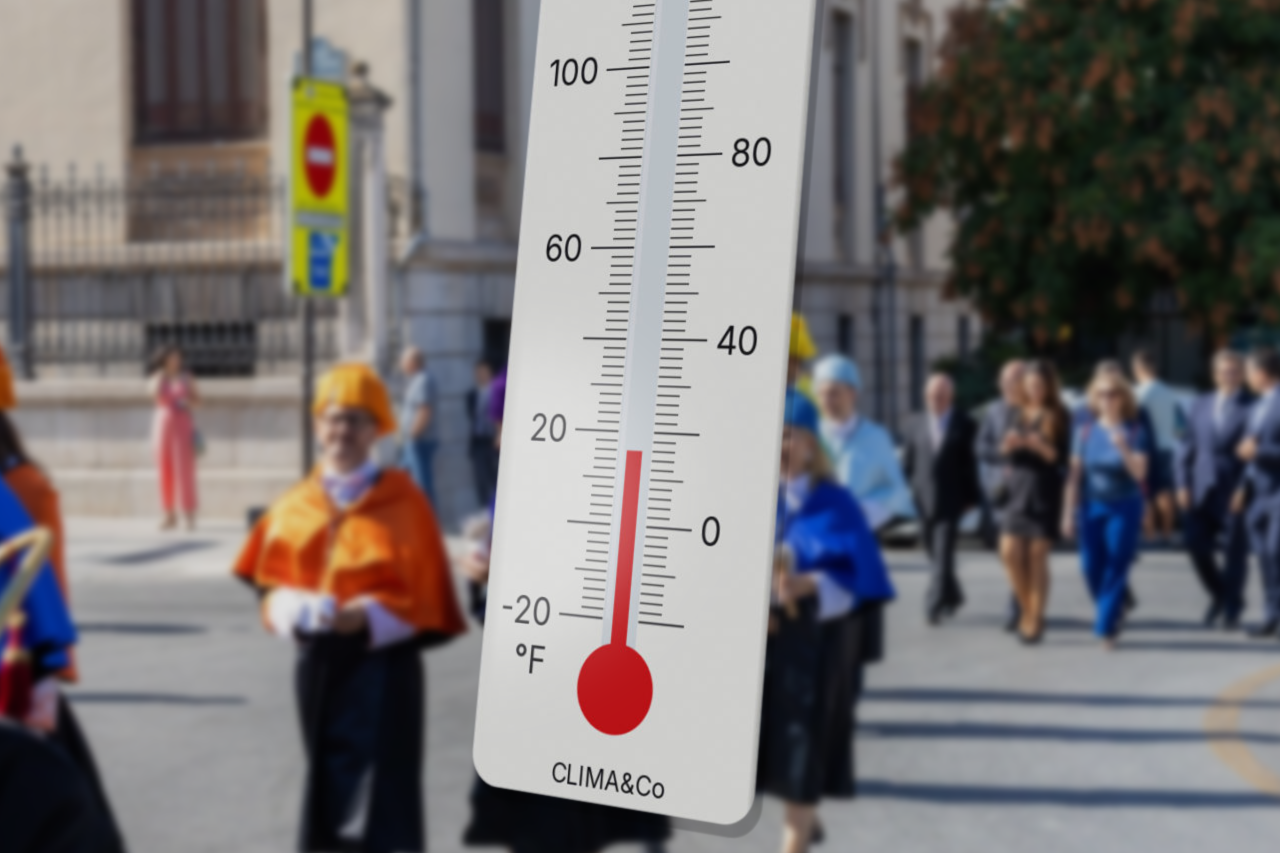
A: 16 °F
